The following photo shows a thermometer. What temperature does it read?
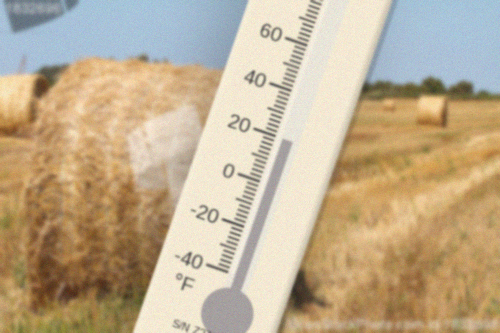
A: 20 °F
